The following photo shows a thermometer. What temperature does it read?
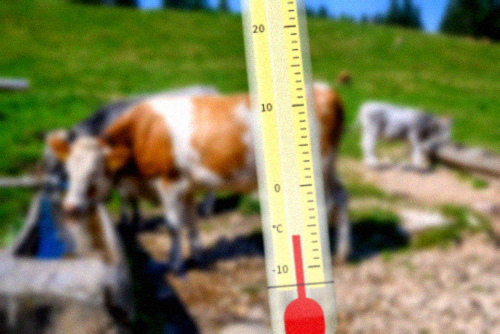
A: -6 °C
